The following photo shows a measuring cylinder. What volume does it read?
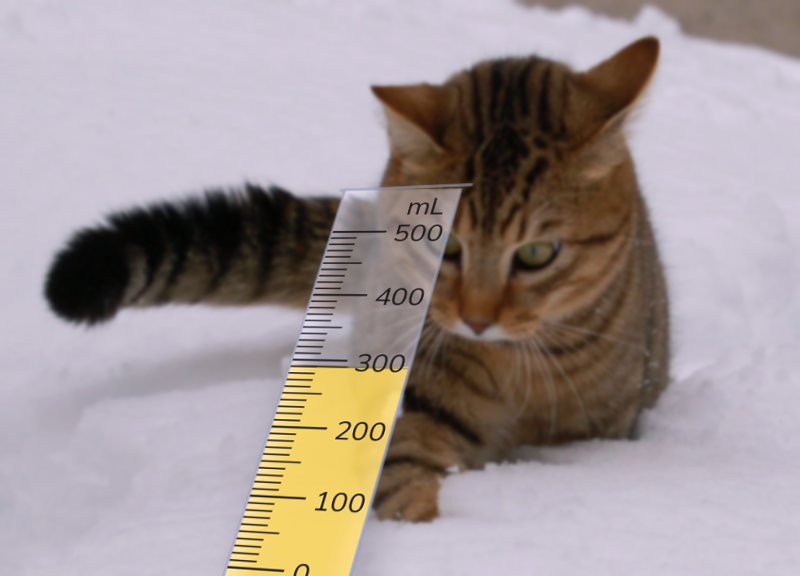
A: 290 mL
